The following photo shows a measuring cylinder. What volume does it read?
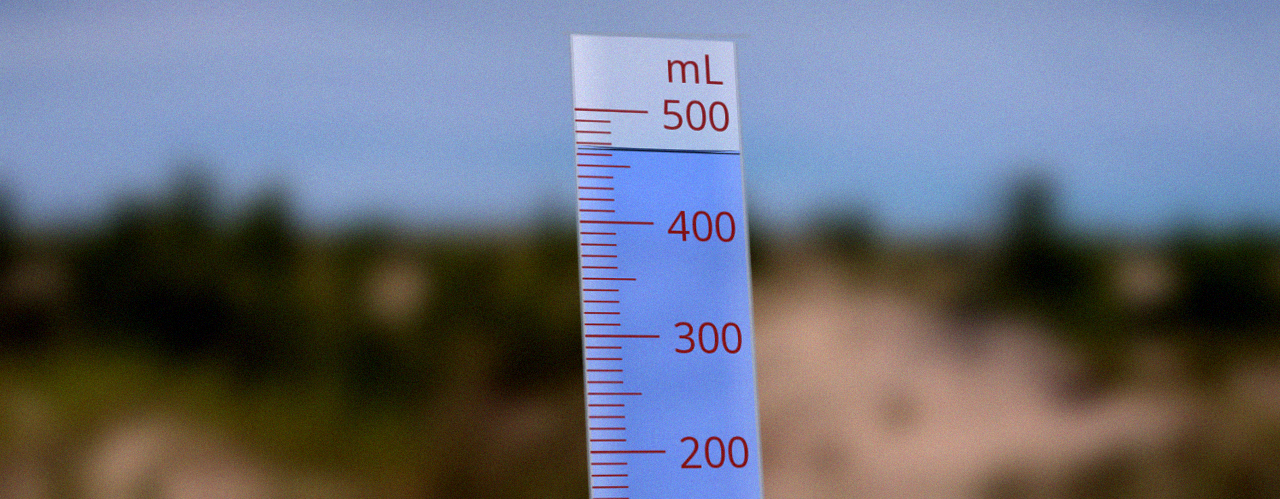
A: 465 mL
